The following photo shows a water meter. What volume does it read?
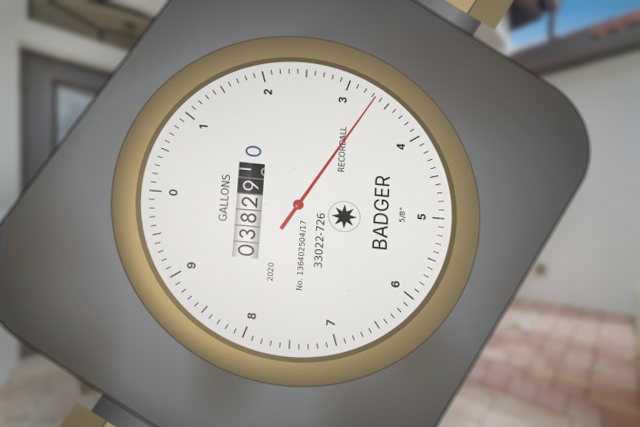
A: 382913.3 gal
